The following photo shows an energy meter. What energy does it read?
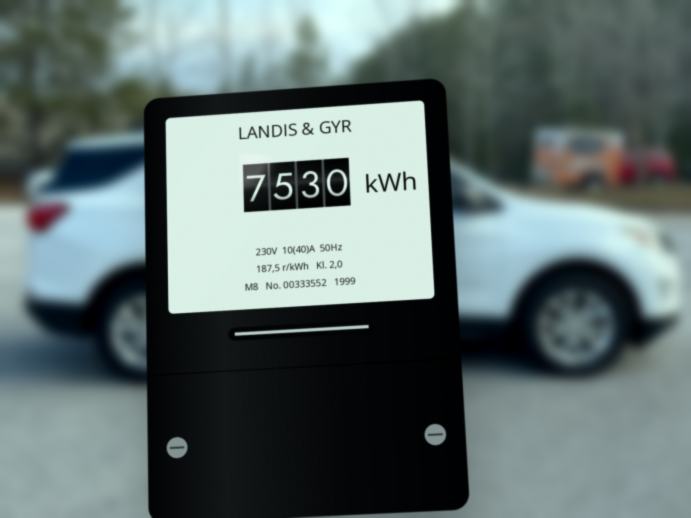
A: 7530 kWh
